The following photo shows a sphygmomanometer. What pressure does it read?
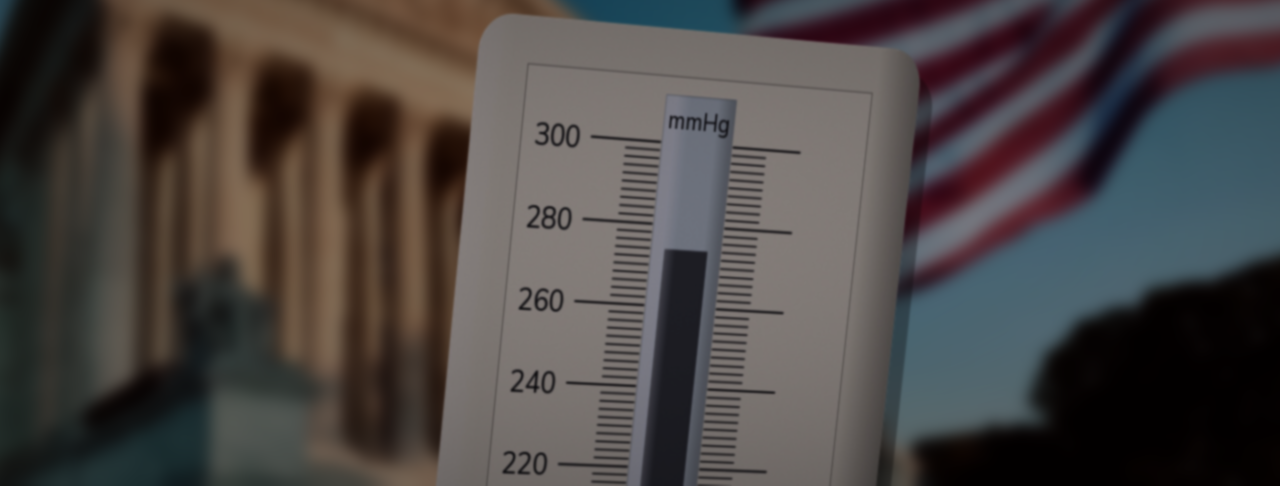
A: 274 mmHg
